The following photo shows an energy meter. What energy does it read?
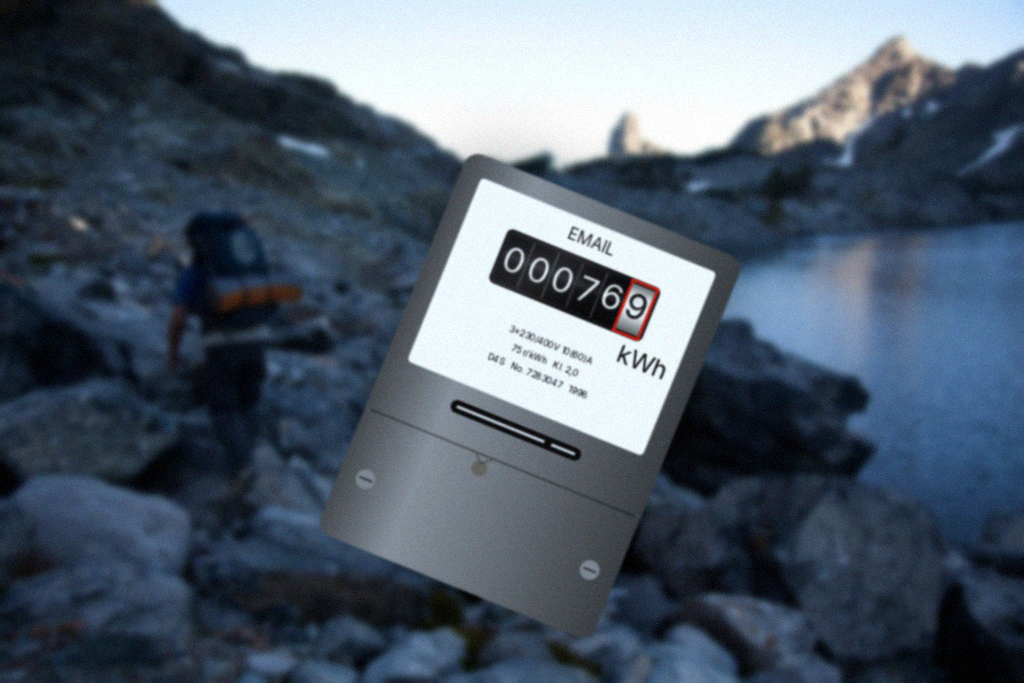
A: 76.9 kWh
